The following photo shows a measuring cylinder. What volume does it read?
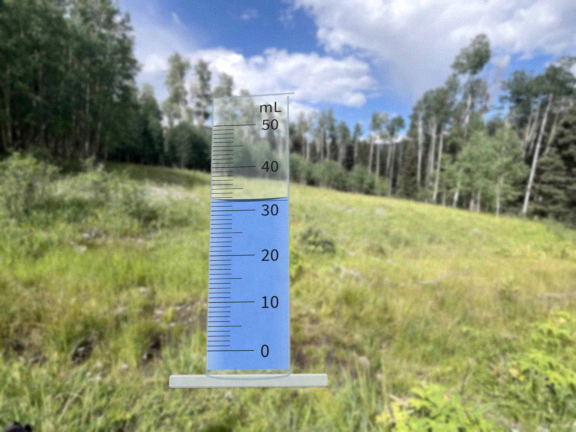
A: 32 mL
